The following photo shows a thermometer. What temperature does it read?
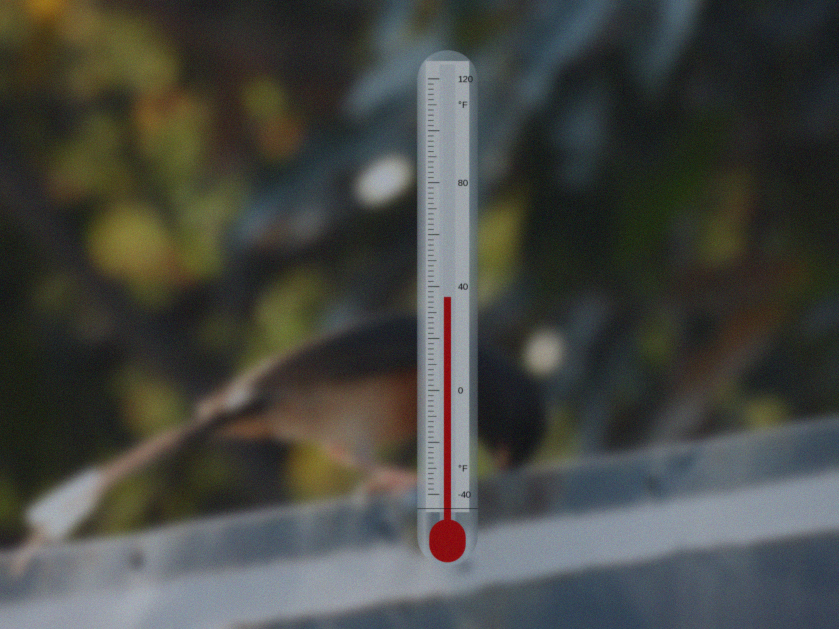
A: 36 °F
